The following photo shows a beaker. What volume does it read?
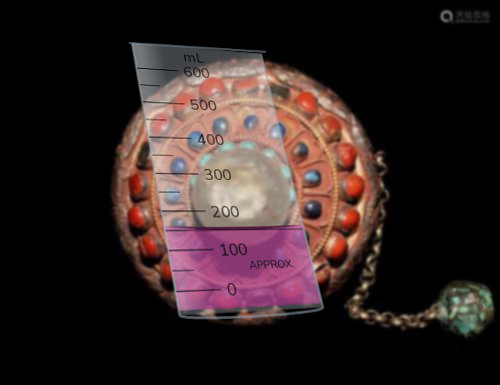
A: 150 mL
